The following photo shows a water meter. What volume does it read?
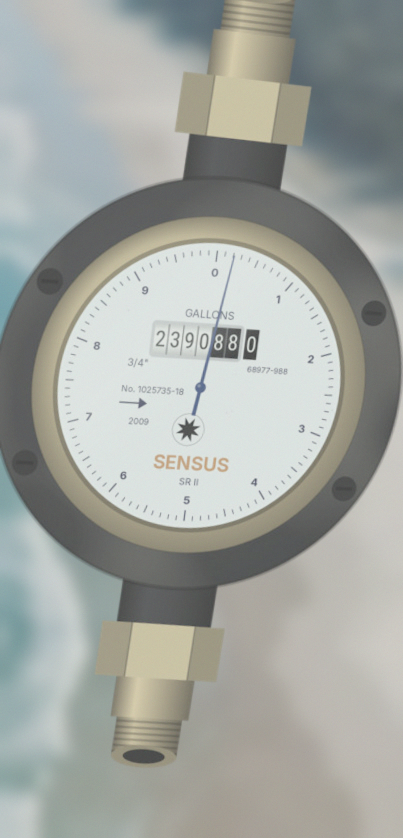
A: 2390880.2 gal
